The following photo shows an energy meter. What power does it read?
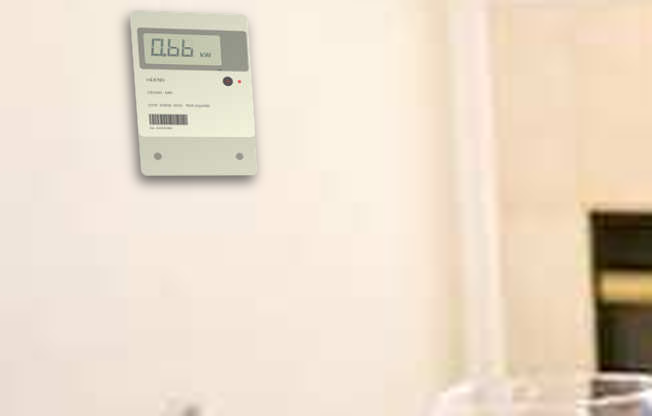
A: 0.66 kW
